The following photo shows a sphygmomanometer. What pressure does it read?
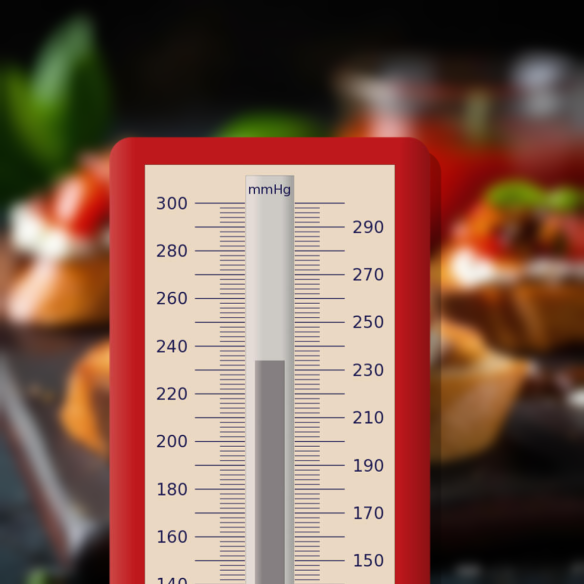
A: 234 mmHg
